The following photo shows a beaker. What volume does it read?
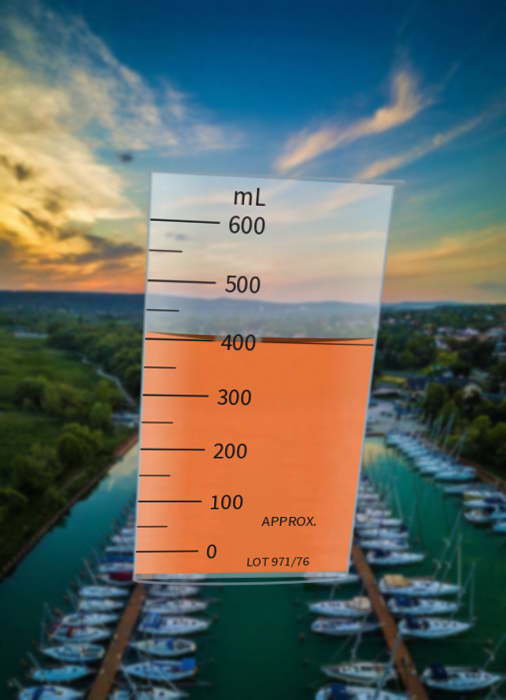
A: 400 mL
